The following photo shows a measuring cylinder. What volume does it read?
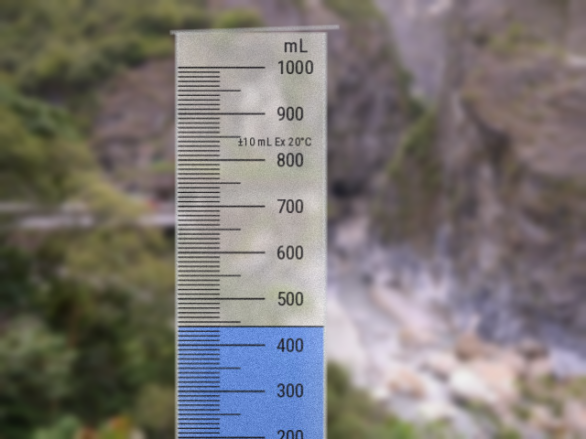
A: 440 mL
